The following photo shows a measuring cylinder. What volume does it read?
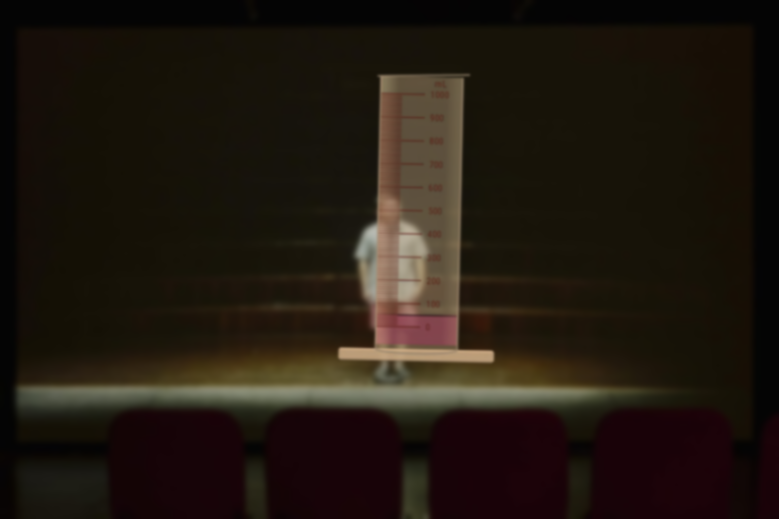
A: 50 mL
